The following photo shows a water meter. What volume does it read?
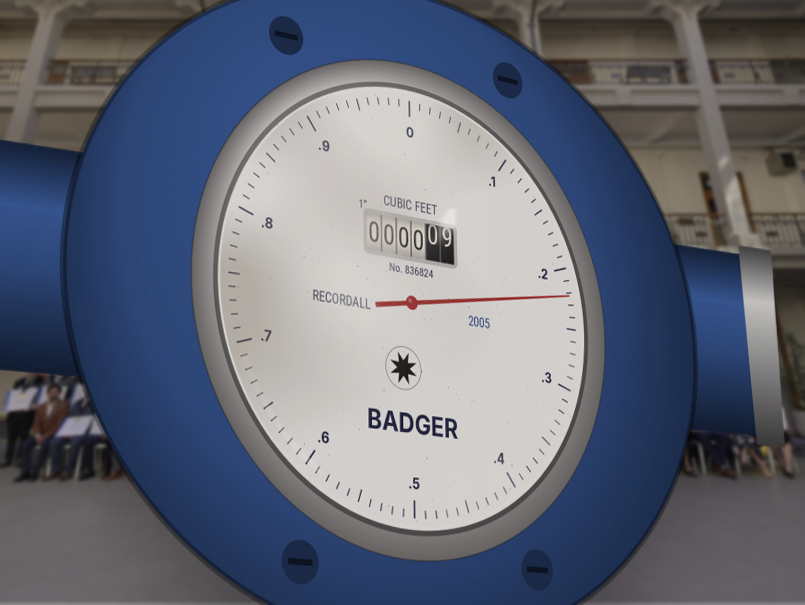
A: 9.22 ft³
